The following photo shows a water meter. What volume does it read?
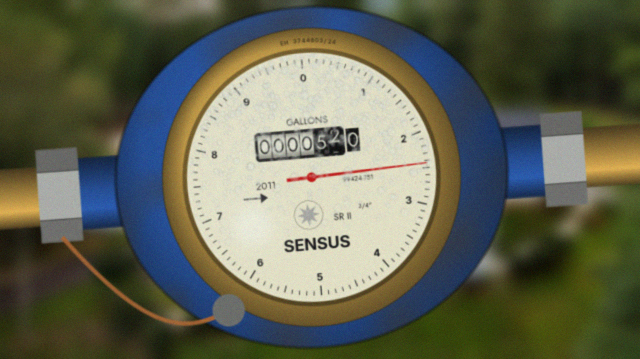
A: 522.4 gal
